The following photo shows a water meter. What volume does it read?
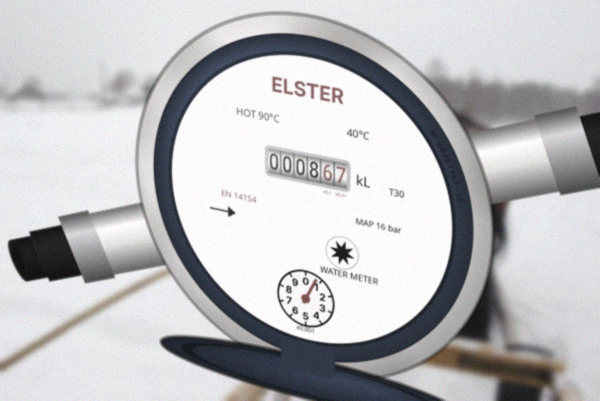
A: 8.670 kL
